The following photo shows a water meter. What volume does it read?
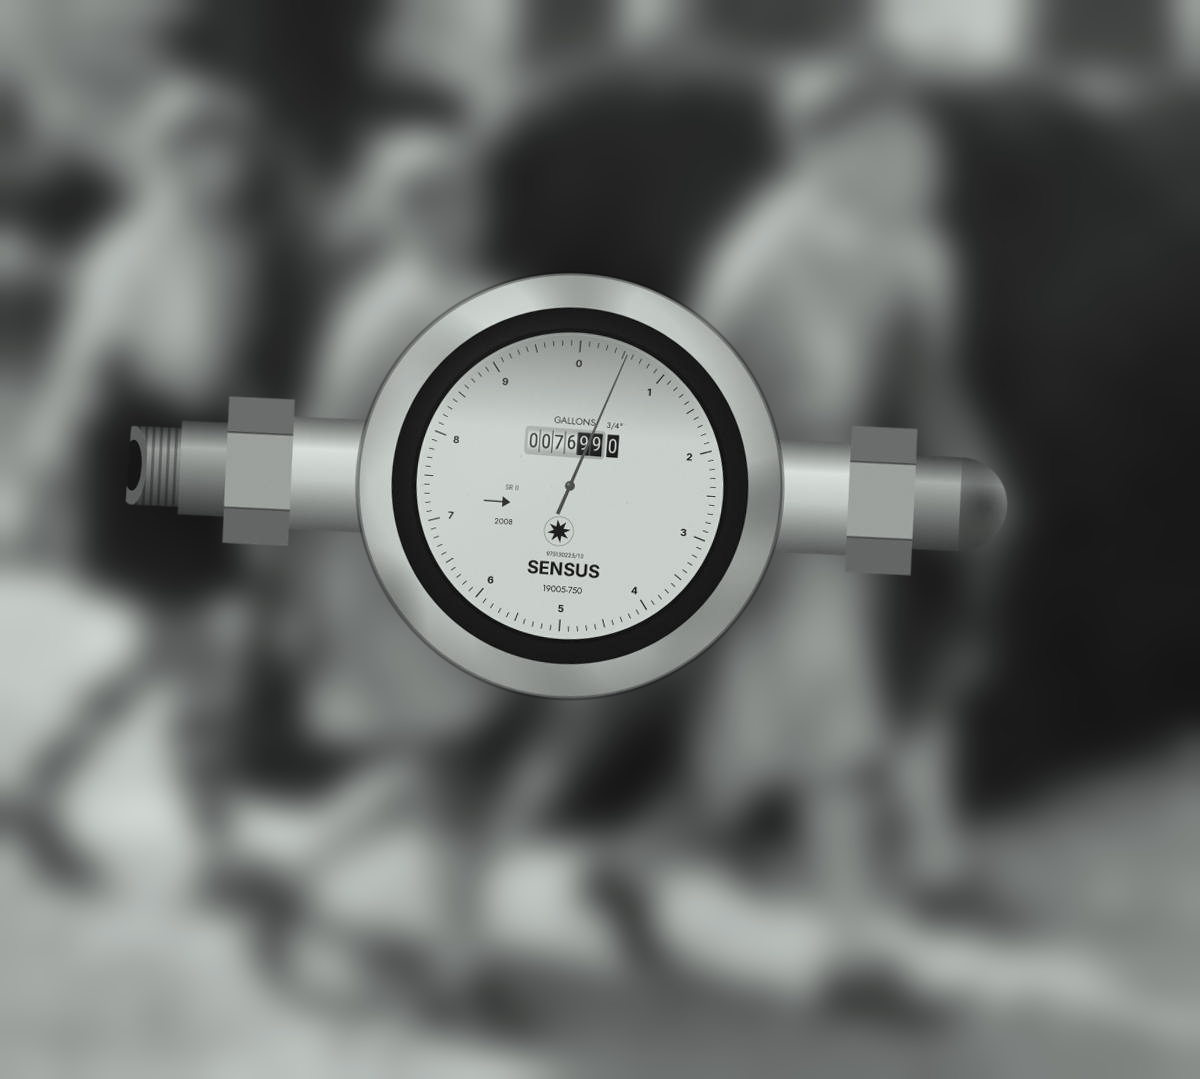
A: 76990.5 gal
